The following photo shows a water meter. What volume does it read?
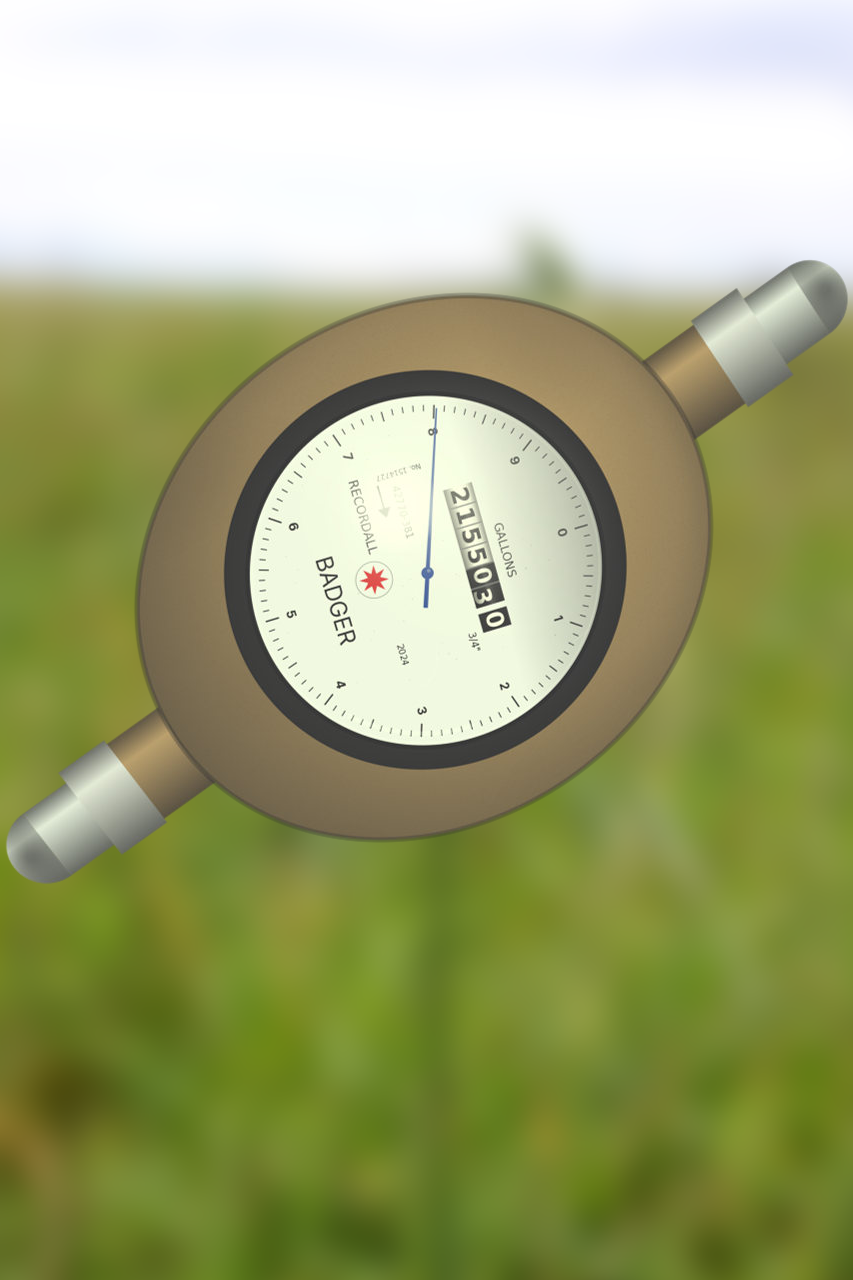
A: 2155028.0 gal
